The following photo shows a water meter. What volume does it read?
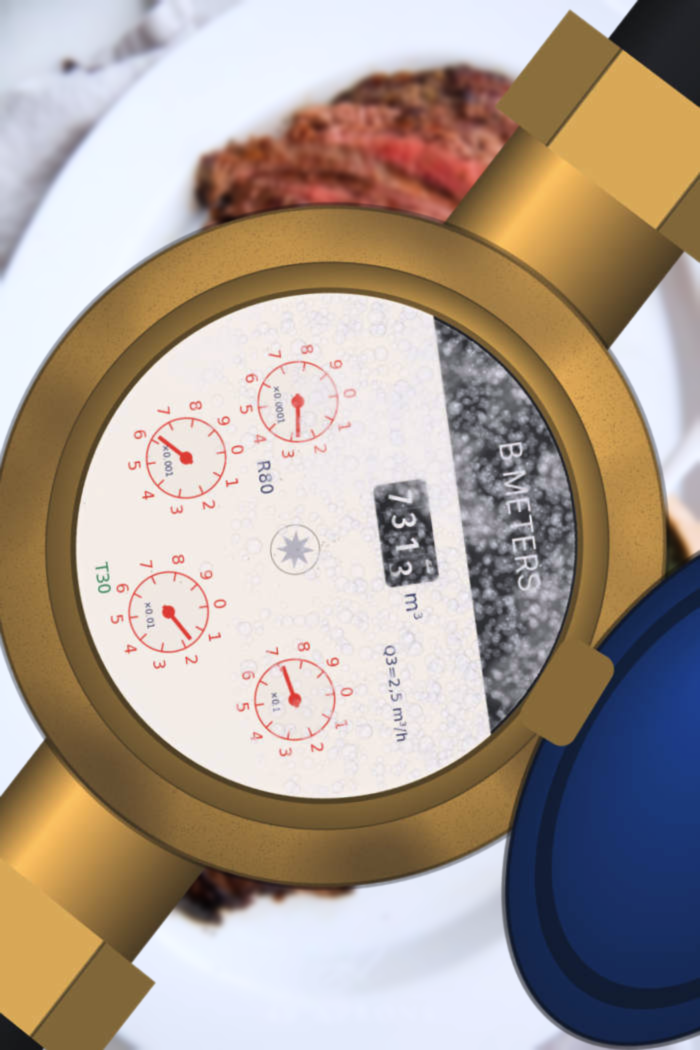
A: 7312.7162 m³
